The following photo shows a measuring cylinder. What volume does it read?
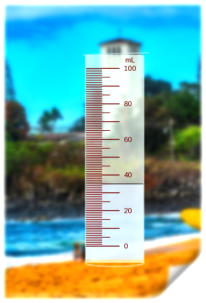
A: 35 mL
